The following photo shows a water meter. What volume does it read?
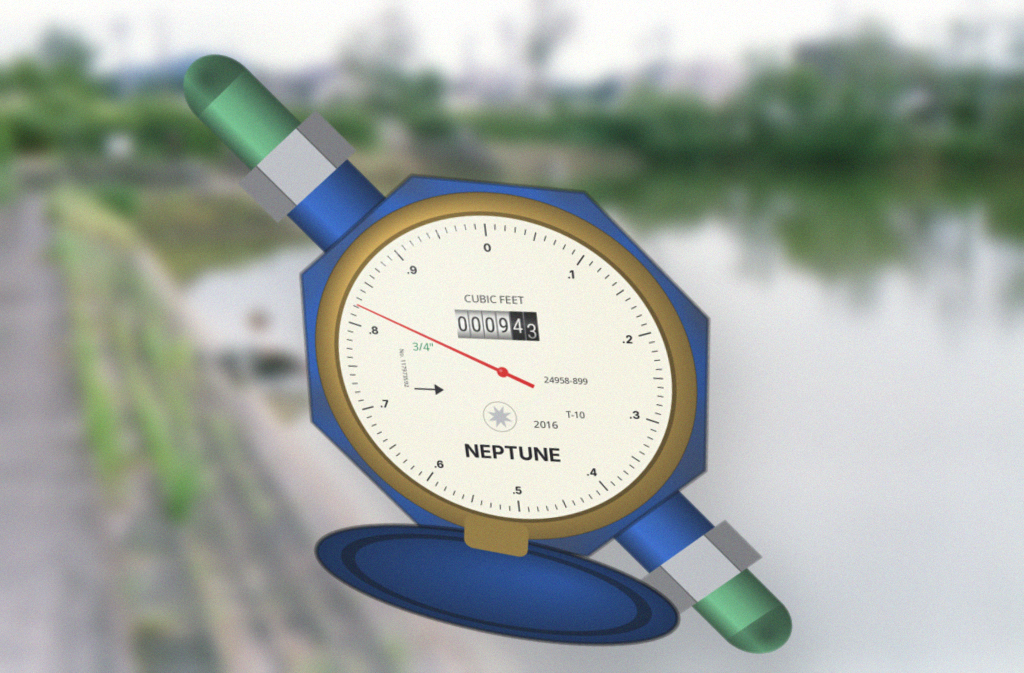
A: 942.82 ft³
